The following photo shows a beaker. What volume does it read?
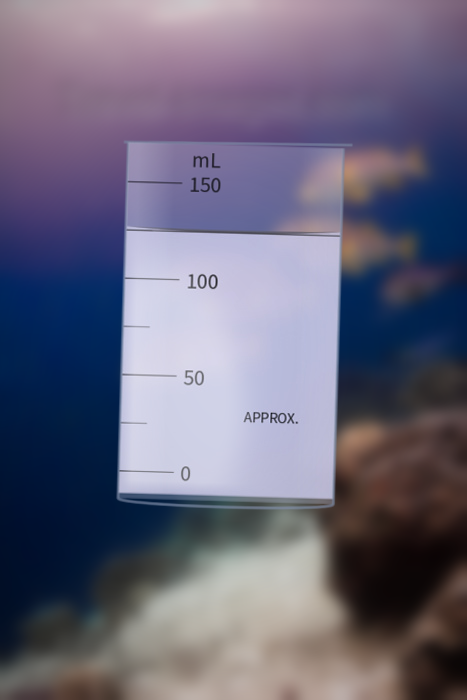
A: 125 mL
